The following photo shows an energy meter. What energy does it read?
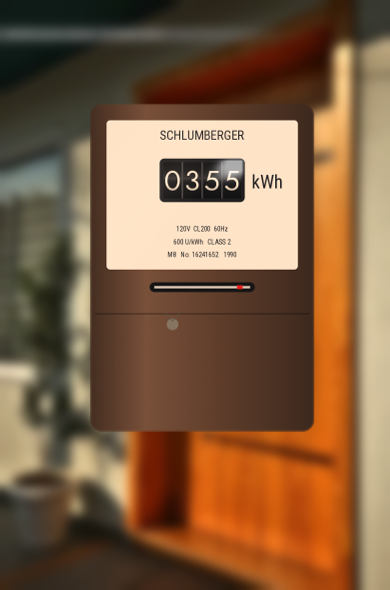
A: 355 kWh
